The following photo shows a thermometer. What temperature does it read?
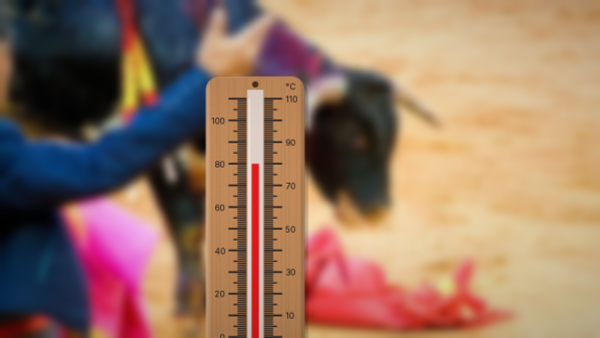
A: 80 °C
